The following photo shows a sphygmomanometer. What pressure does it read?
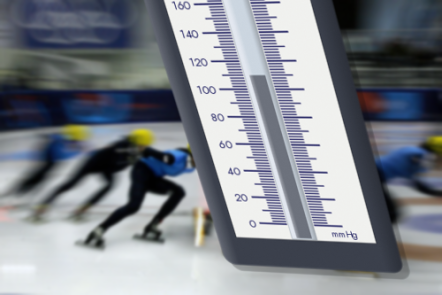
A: 110 mmHg
